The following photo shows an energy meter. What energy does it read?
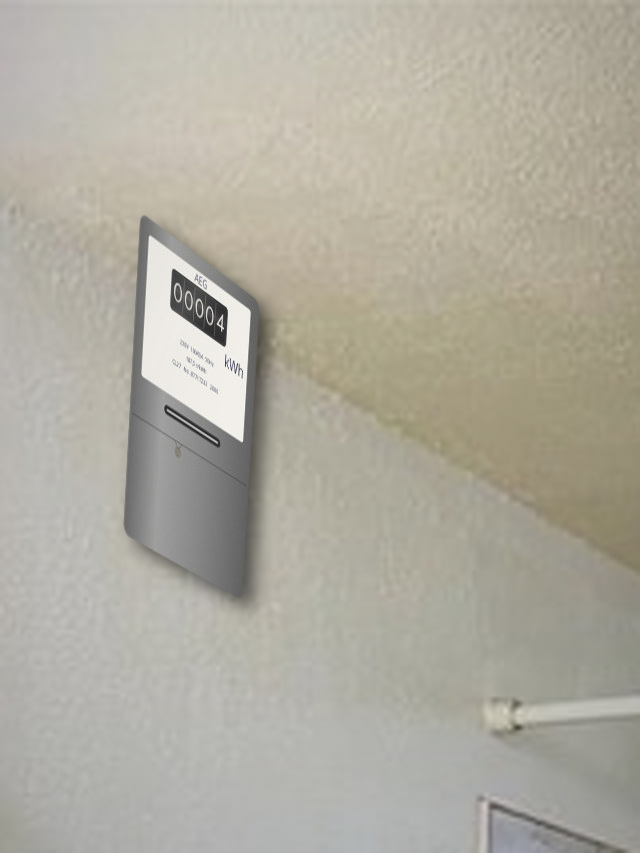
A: 4 kWh
